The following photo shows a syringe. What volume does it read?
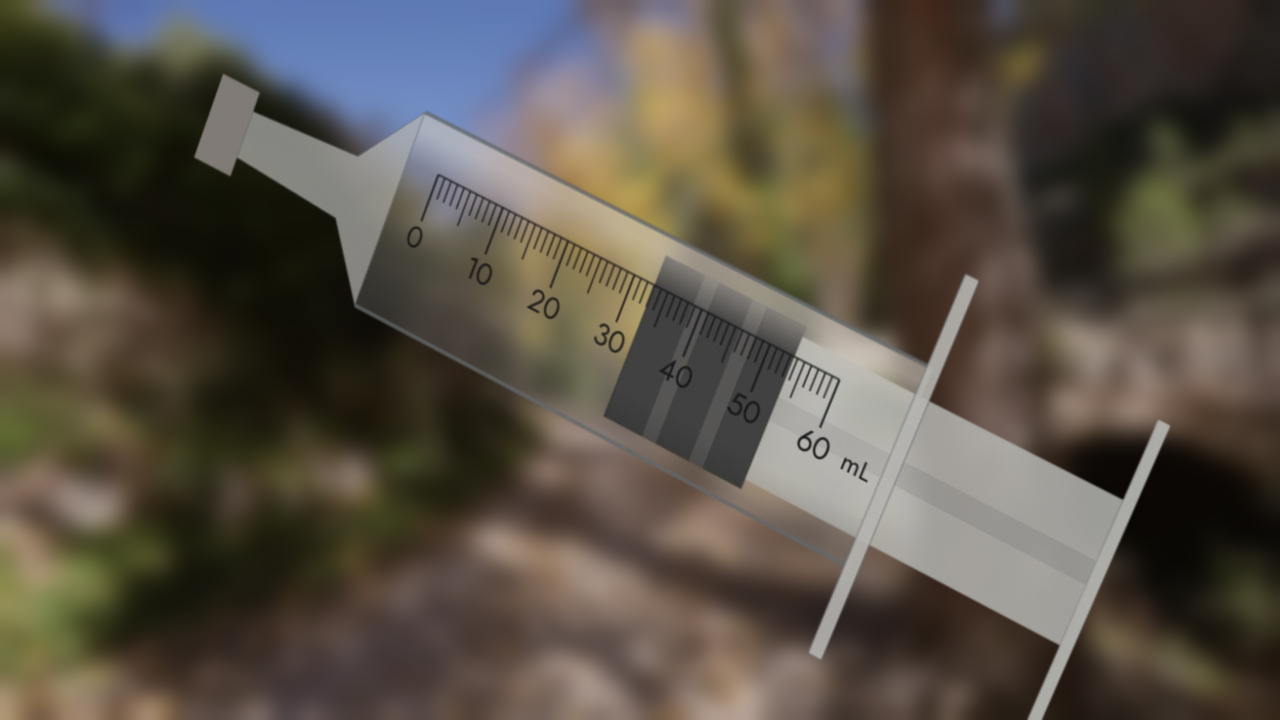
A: 33 mL
